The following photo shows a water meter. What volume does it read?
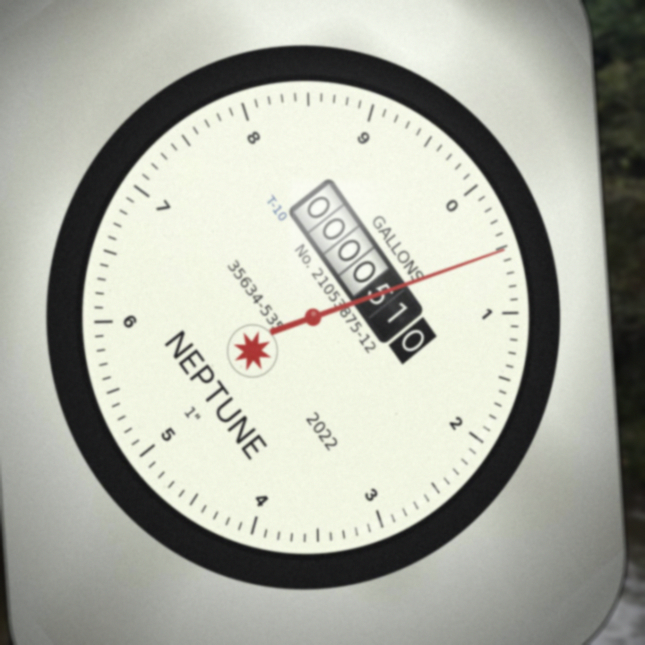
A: 510.5 gal
